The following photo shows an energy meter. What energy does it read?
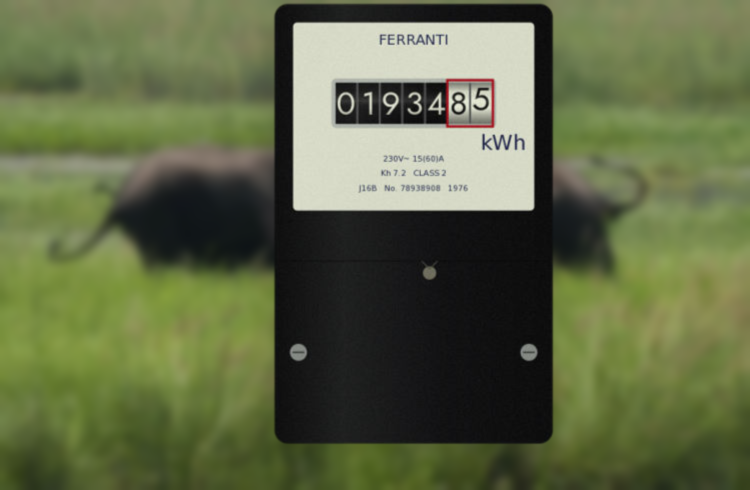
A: 1934.85 kWh
